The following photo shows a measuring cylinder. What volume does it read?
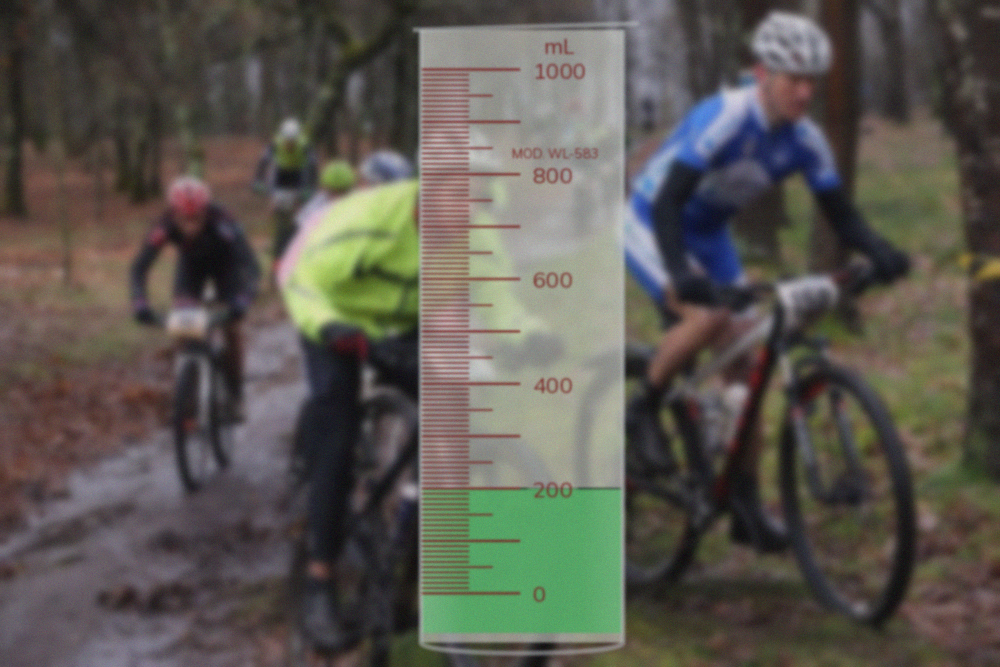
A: 200 mL
